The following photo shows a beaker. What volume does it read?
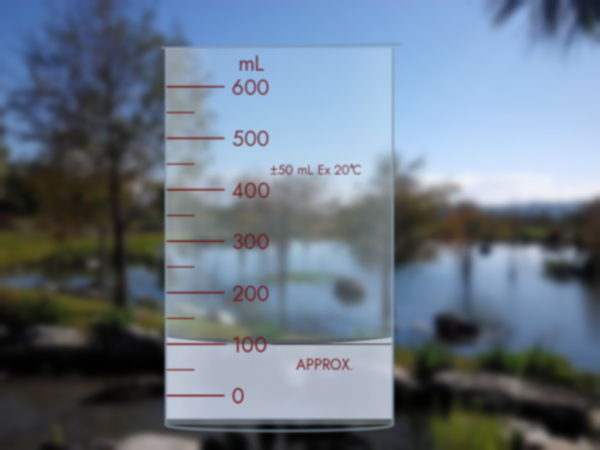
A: 100 mL
